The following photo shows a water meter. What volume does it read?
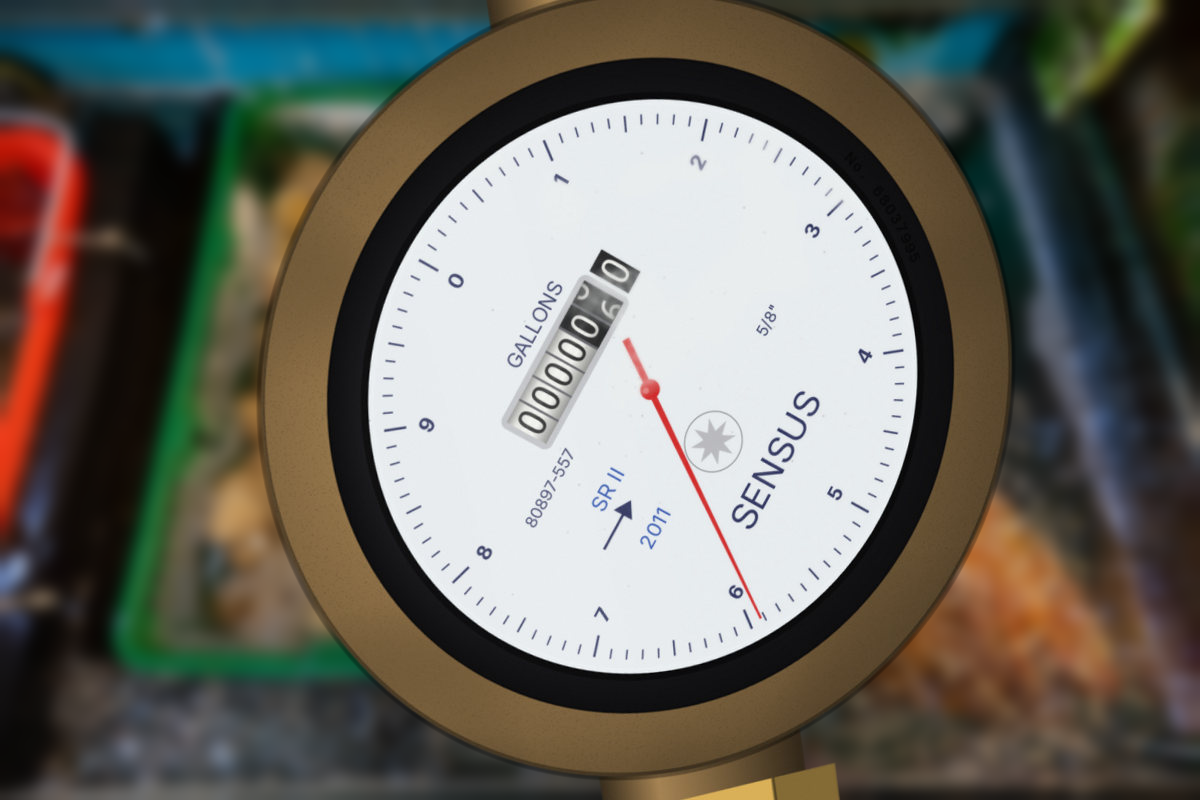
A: 55.9 gal
